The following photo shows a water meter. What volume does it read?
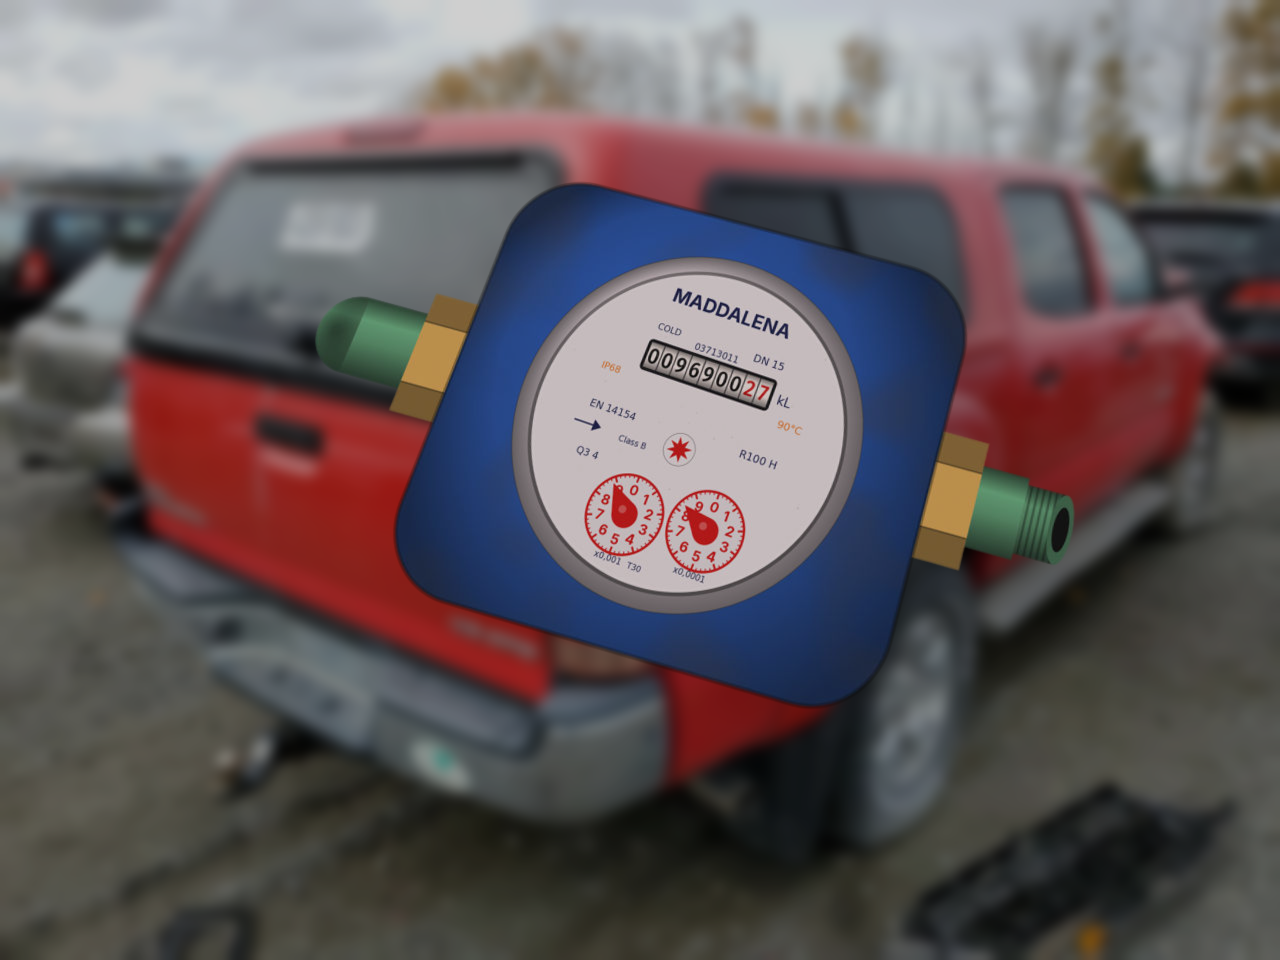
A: 96900.2788 kL
